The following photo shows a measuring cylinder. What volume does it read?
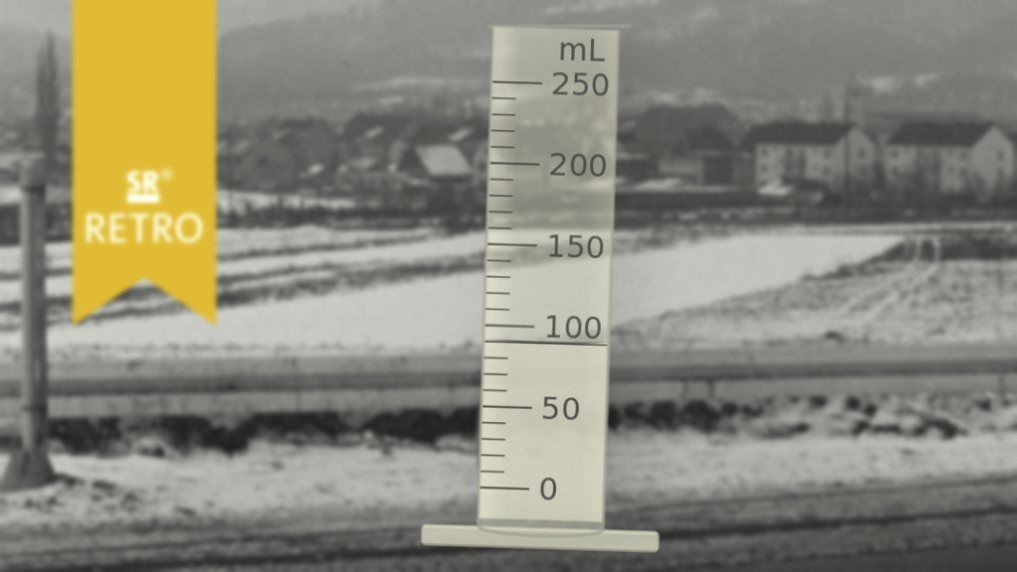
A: 90 mL
